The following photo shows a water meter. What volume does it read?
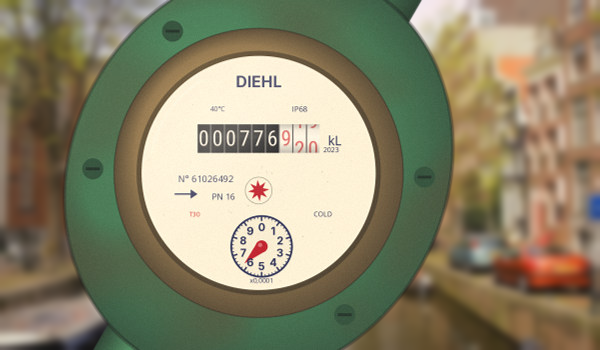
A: 776.9196 kL
